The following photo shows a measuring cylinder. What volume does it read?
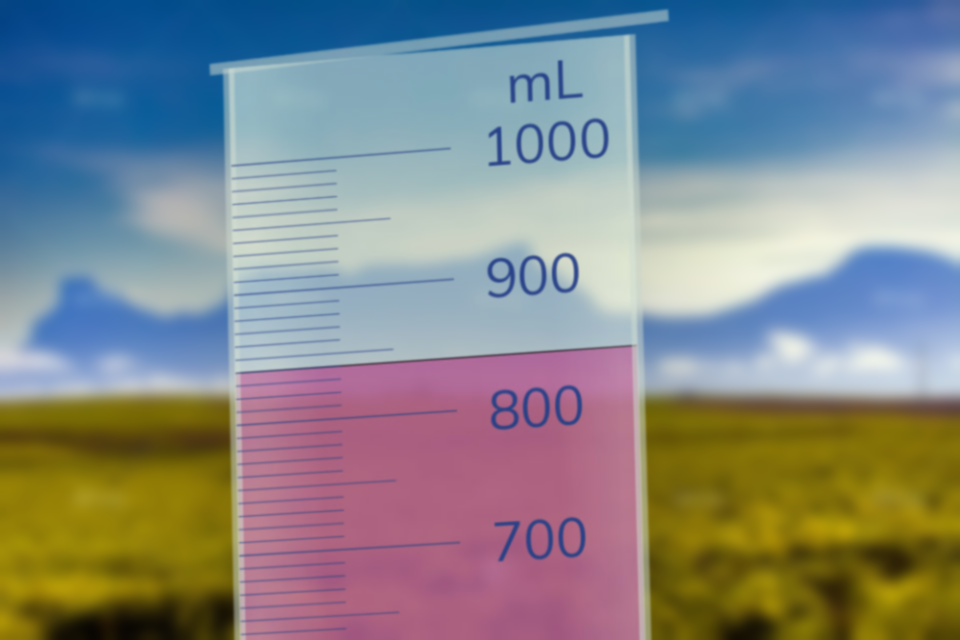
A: 840 mL
